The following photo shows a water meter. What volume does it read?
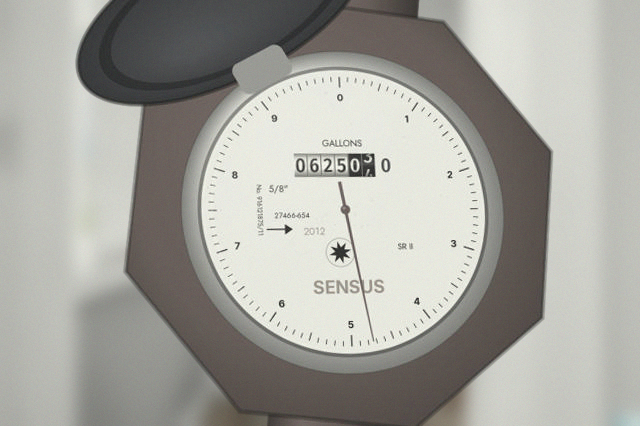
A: 625034.7 gal
